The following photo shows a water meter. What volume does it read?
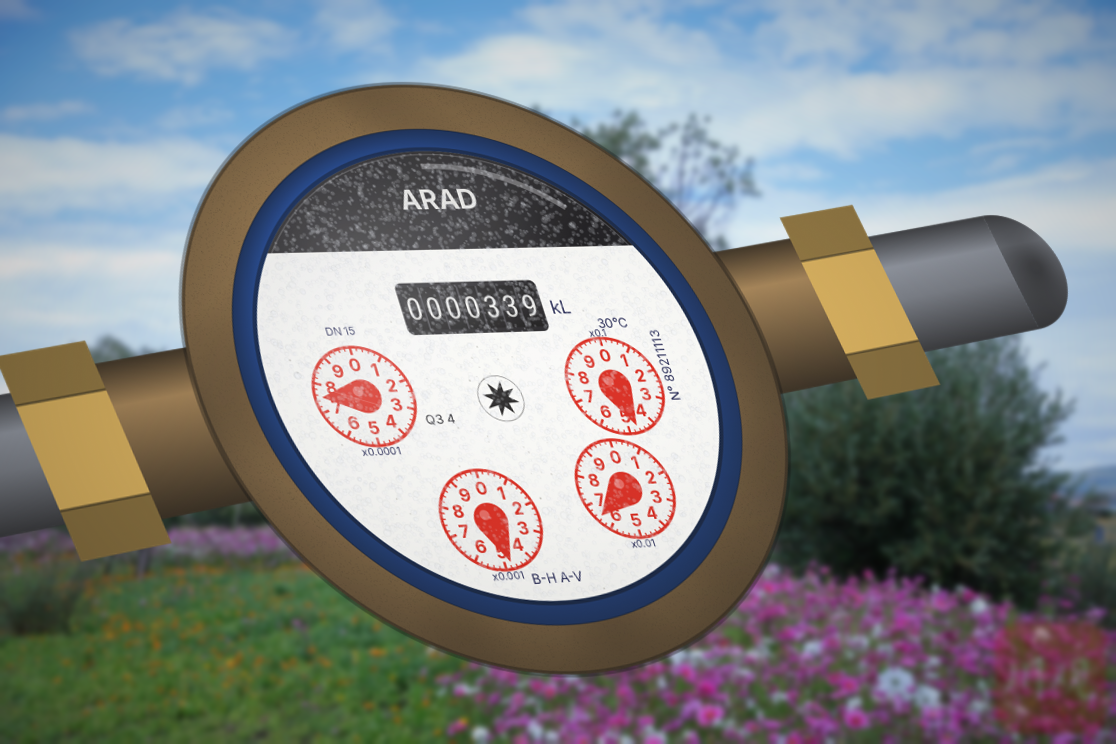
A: 339.4647 kL
